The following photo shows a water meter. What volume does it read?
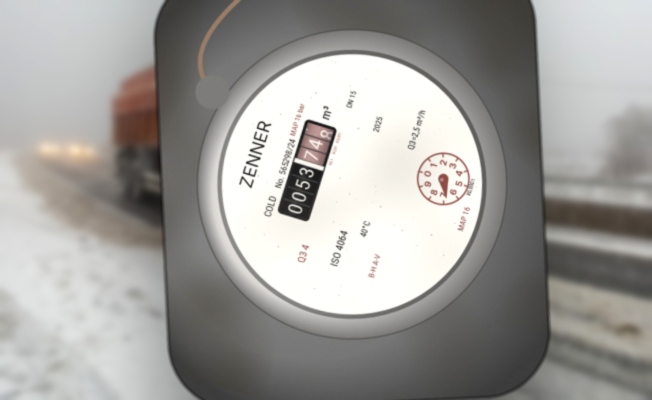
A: 53.7476 m³
